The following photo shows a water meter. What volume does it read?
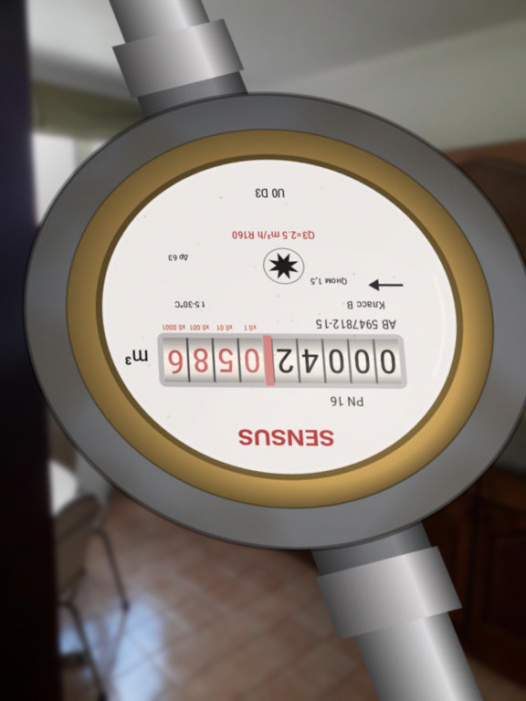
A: 42.0586 m³
